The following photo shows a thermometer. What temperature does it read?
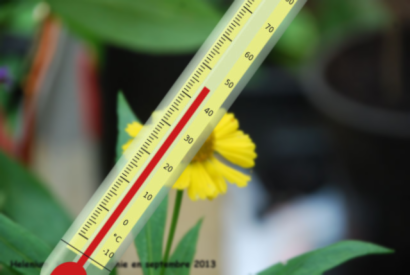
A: 45 °C
